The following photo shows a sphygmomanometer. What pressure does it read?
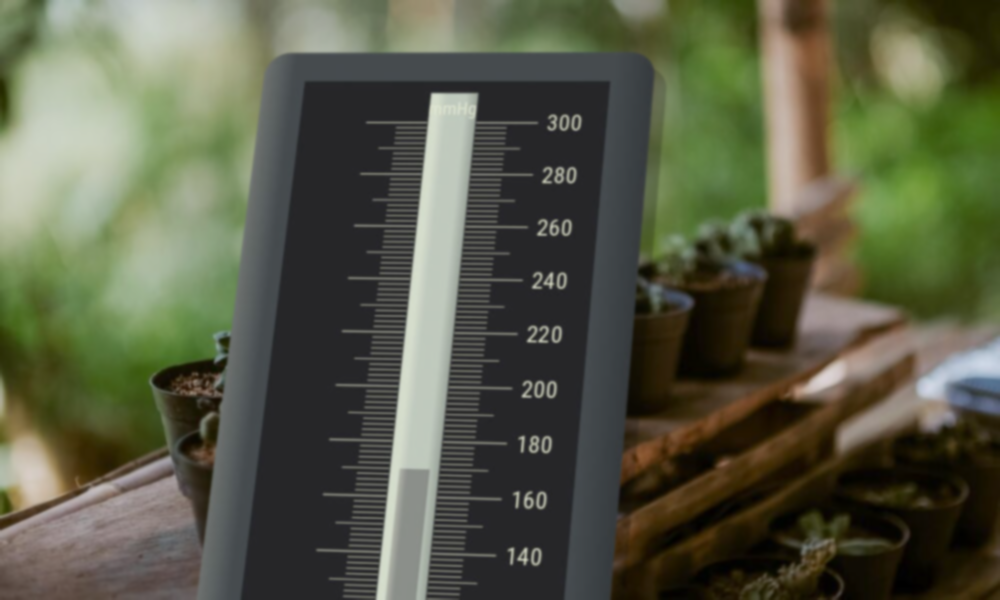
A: 170 mmHg
